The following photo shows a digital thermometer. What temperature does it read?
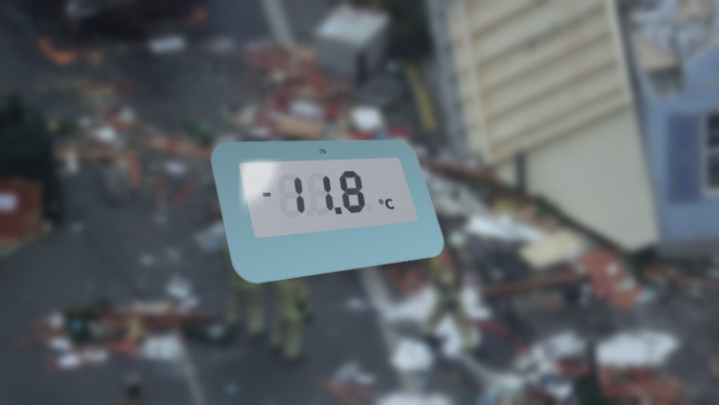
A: -11.8 °C
